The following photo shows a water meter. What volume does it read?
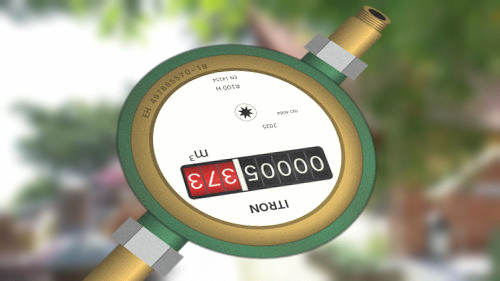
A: 5.373 m³
